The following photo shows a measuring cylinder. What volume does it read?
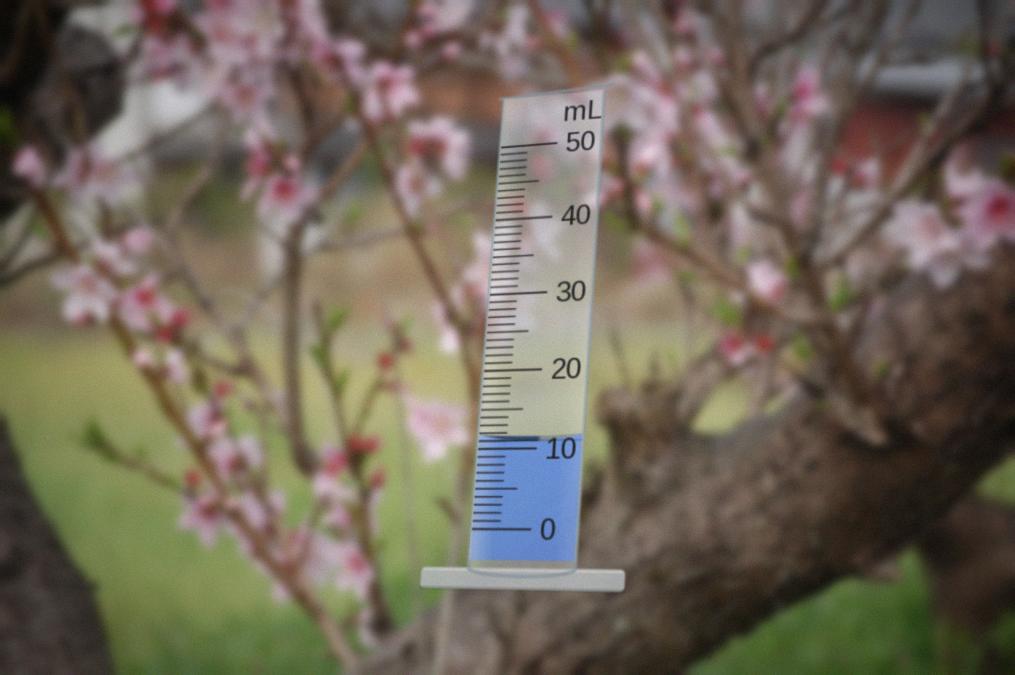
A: 11 mL
